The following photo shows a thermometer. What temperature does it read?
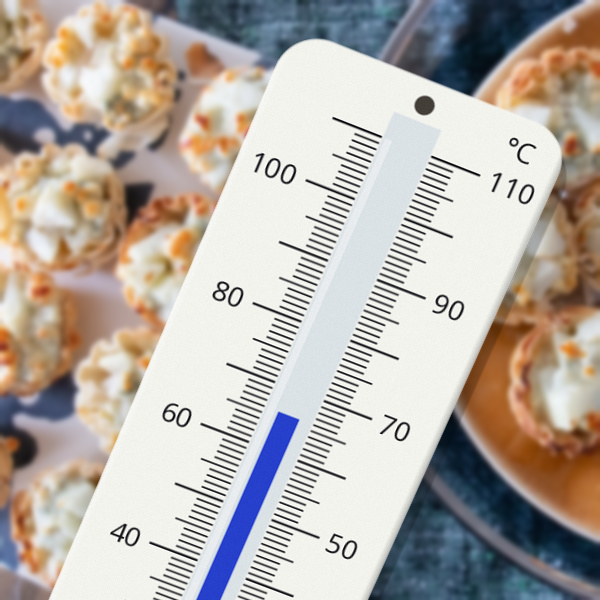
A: 66 °C
